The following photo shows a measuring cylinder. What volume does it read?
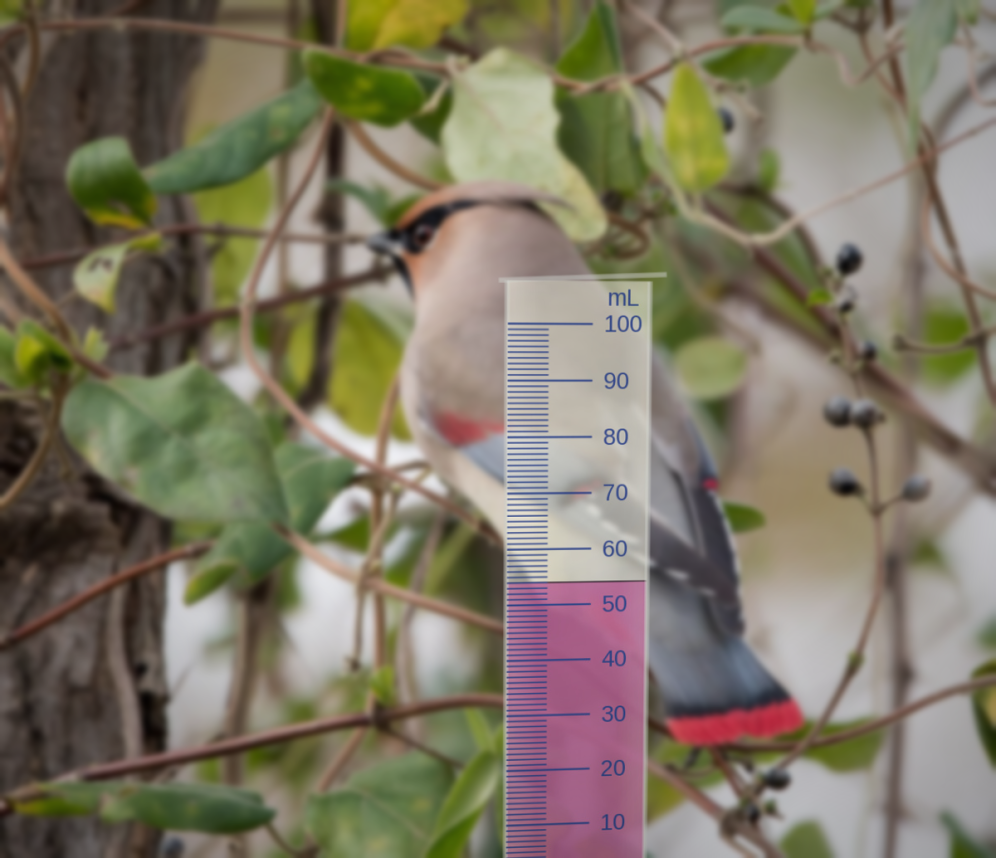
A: 54 mL
